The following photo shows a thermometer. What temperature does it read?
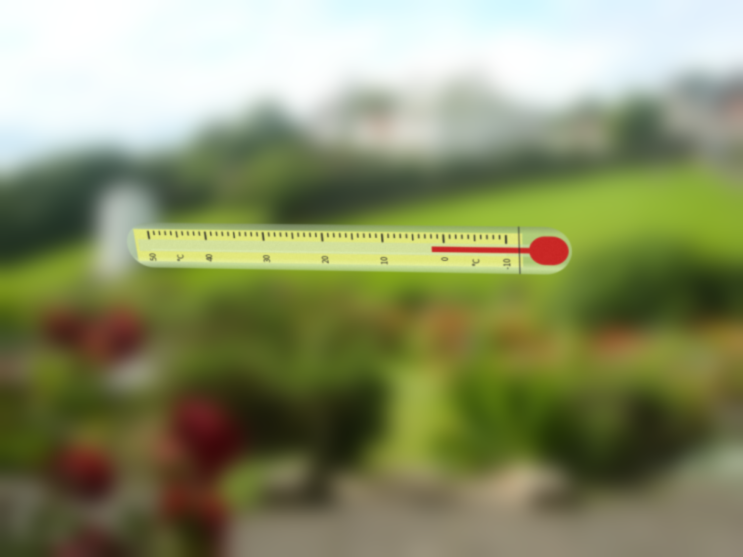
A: 2 °C
